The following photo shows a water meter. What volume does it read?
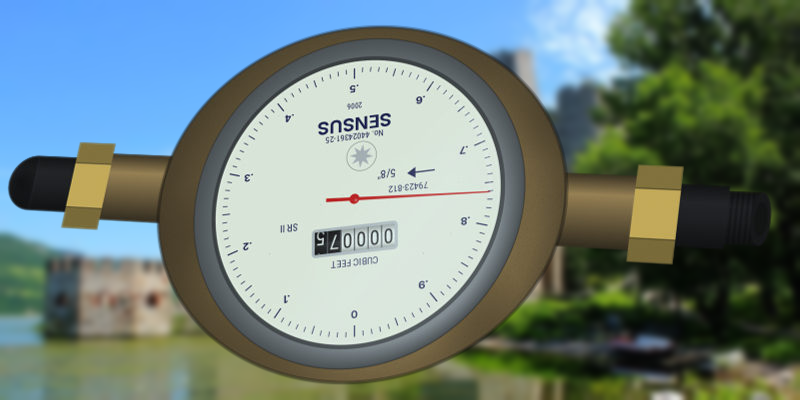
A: 74.76 ft³
